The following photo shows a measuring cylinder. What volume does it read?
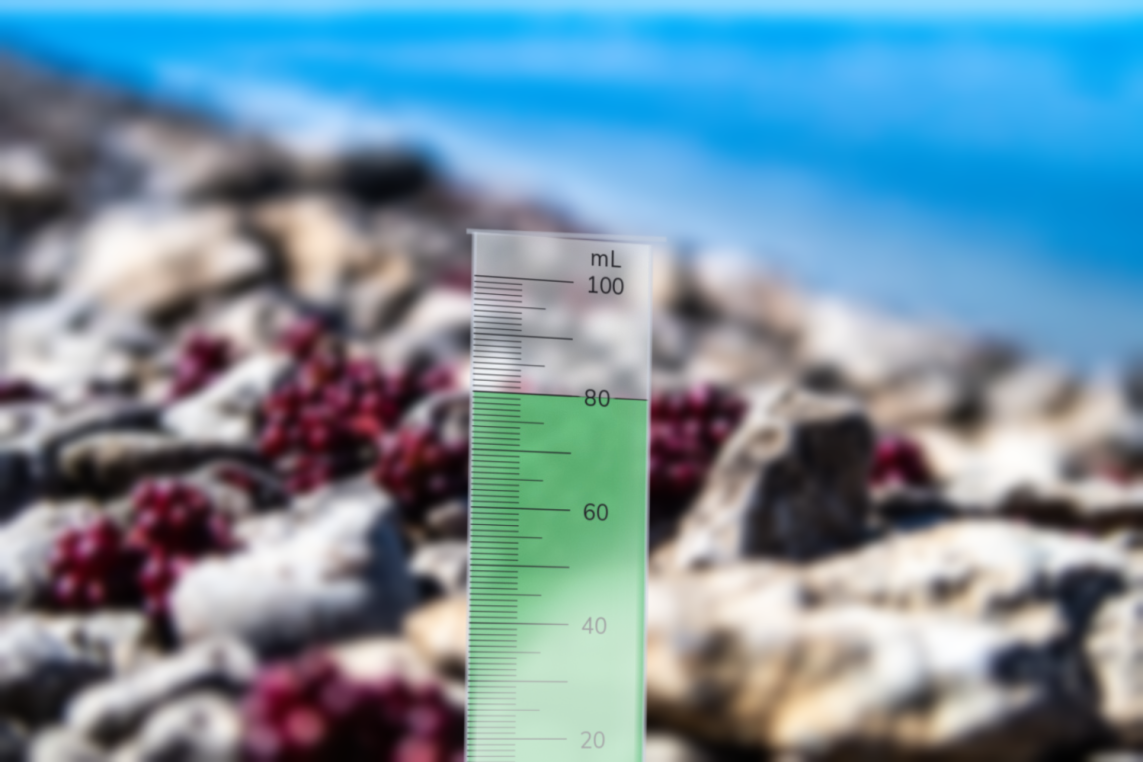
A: 80 mL
